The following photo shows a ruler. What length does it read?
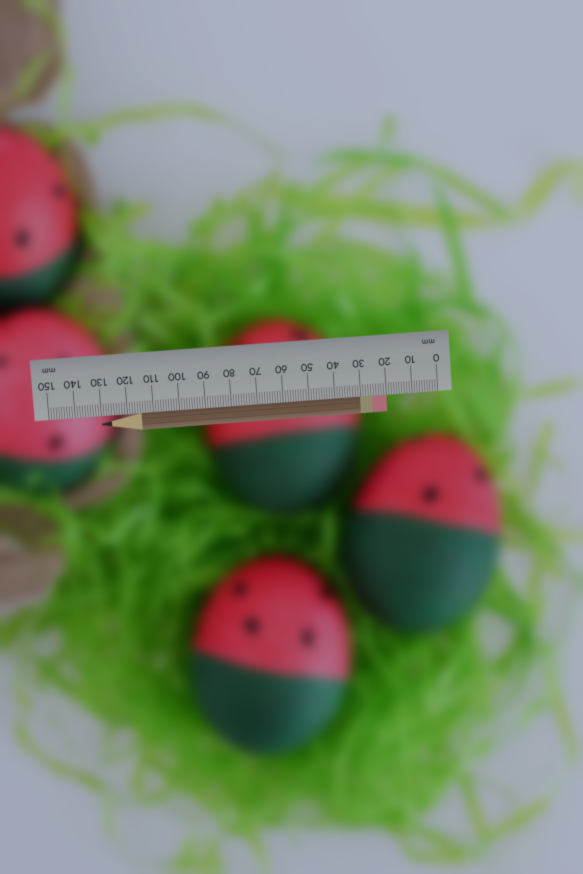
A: 110 mm
